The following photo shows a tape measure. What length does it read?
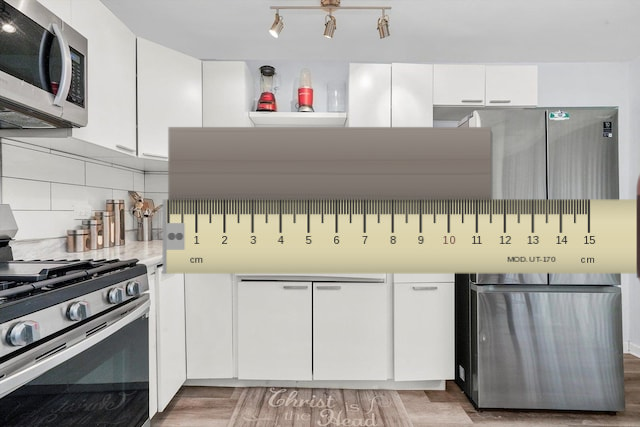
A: 11.5 cm
